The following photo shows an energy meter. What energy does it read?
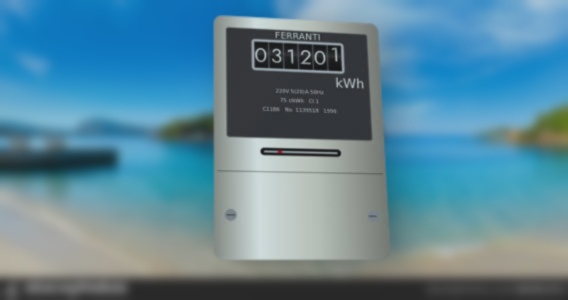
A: 31201 kWh
